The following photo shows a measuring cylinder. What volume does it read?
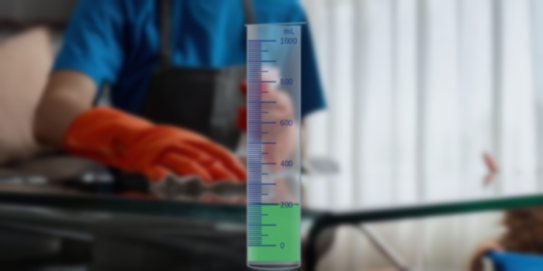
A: 200 mL
